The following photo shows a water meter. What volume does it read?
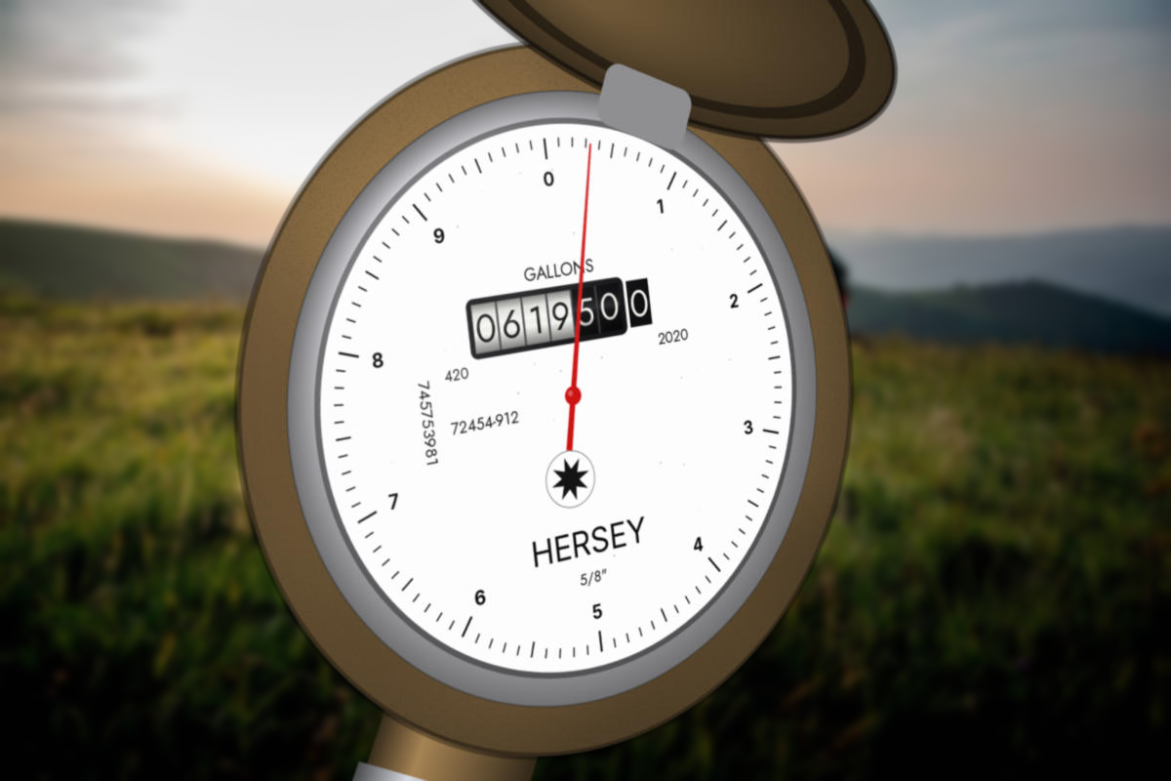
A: 619500.3 gal
